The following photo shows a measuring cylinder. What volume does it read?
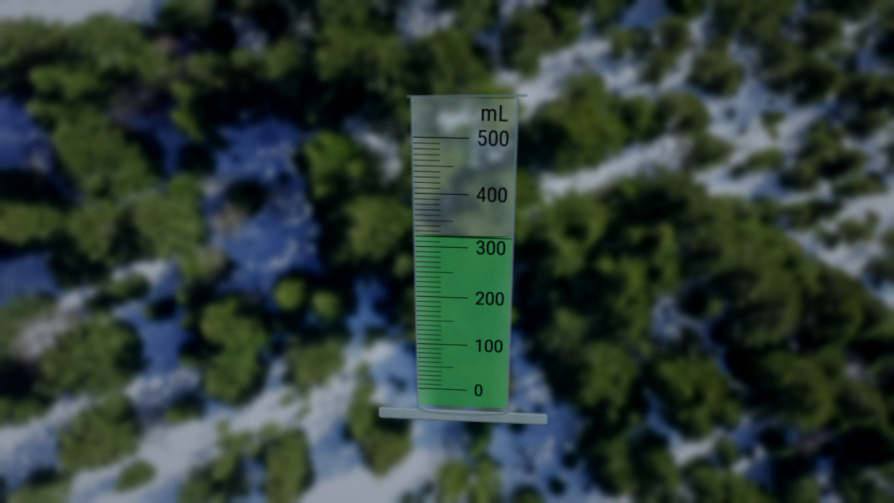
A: 320 mL
